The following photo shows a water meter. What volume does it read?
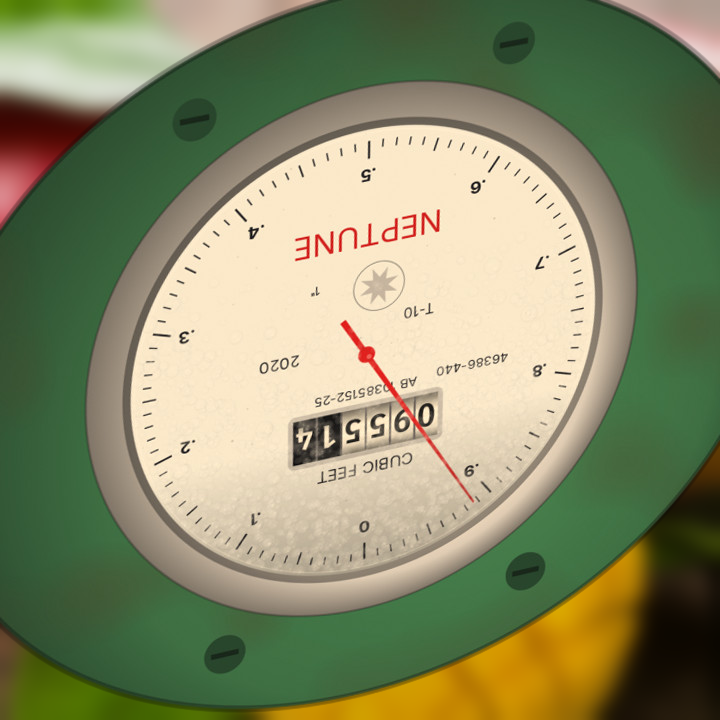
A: 95513.91 ft³
